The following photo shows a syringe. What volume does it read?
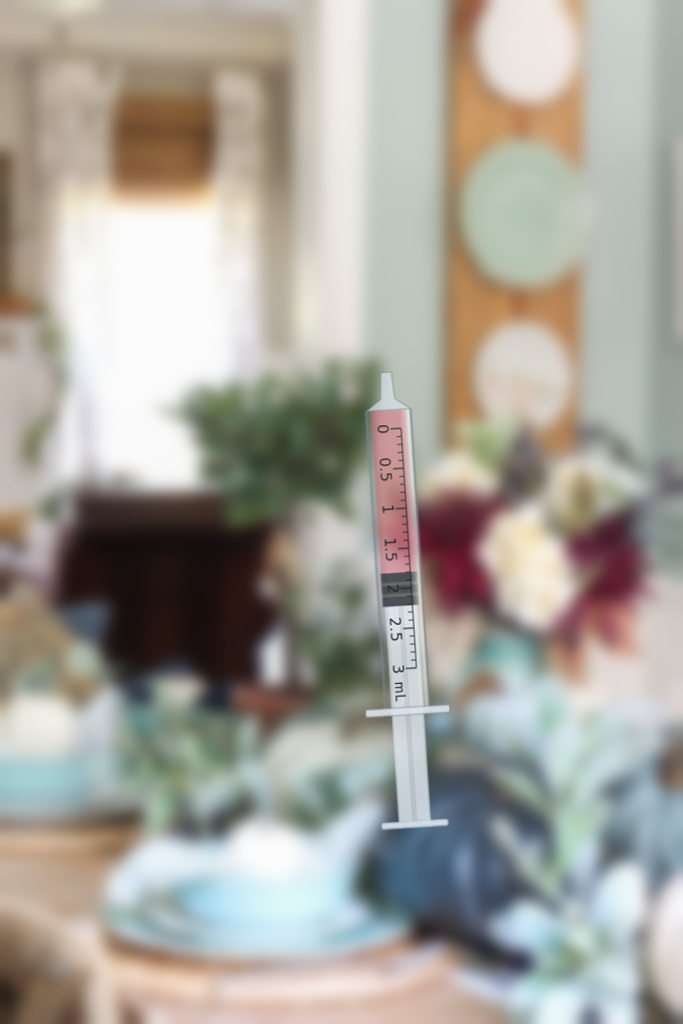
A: 1.8 mL
